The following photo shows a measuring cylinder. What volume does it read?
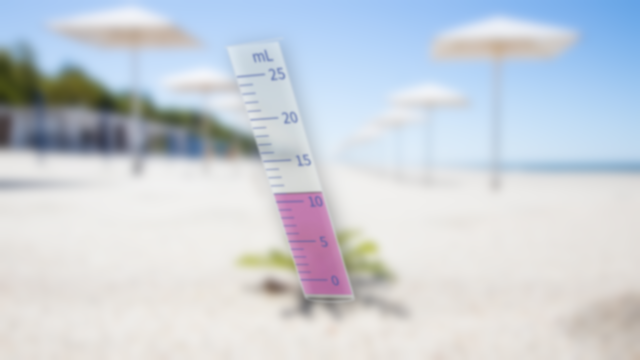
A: 11 mL
